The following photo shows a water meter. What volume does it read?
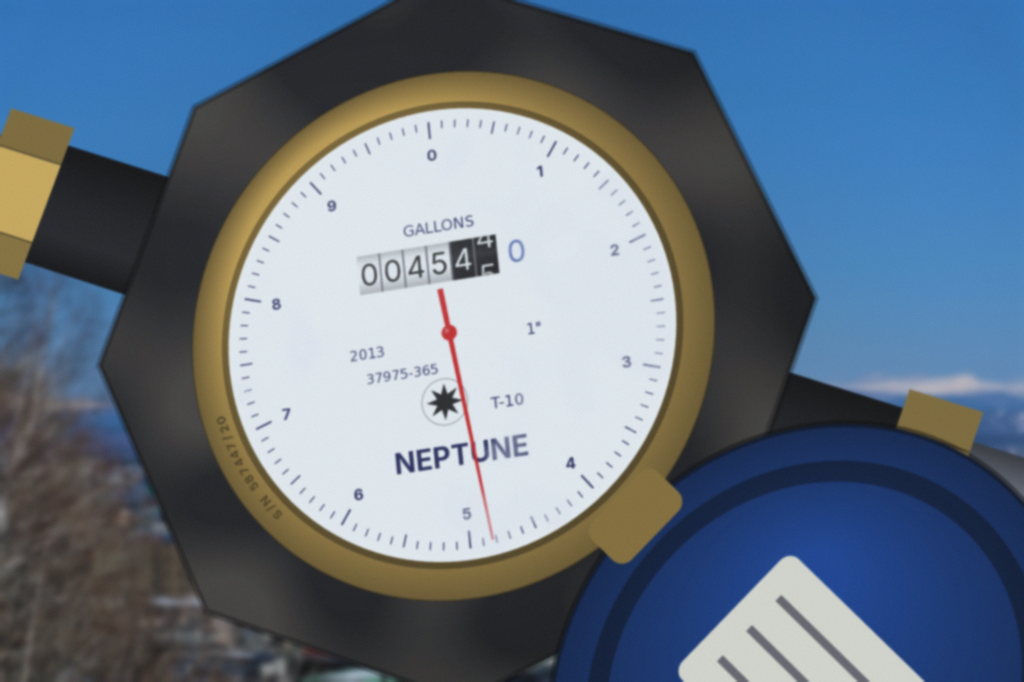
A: 45444.8 gal
